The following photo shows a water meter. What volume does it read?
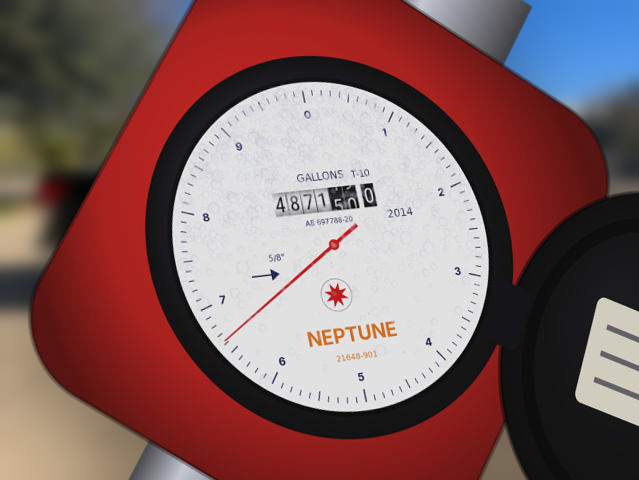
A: 4871496.6 gal
